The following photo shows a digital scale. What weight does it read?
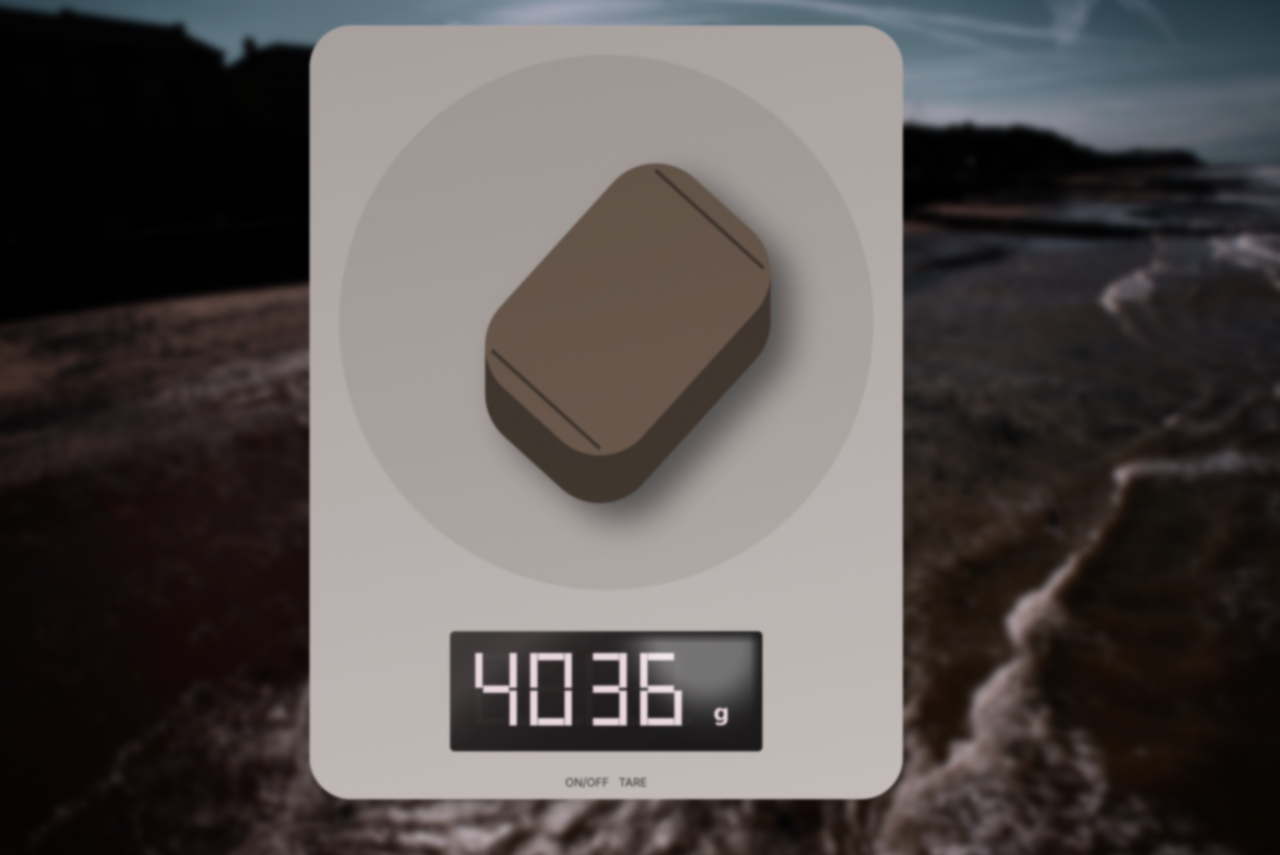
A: 4036 g
